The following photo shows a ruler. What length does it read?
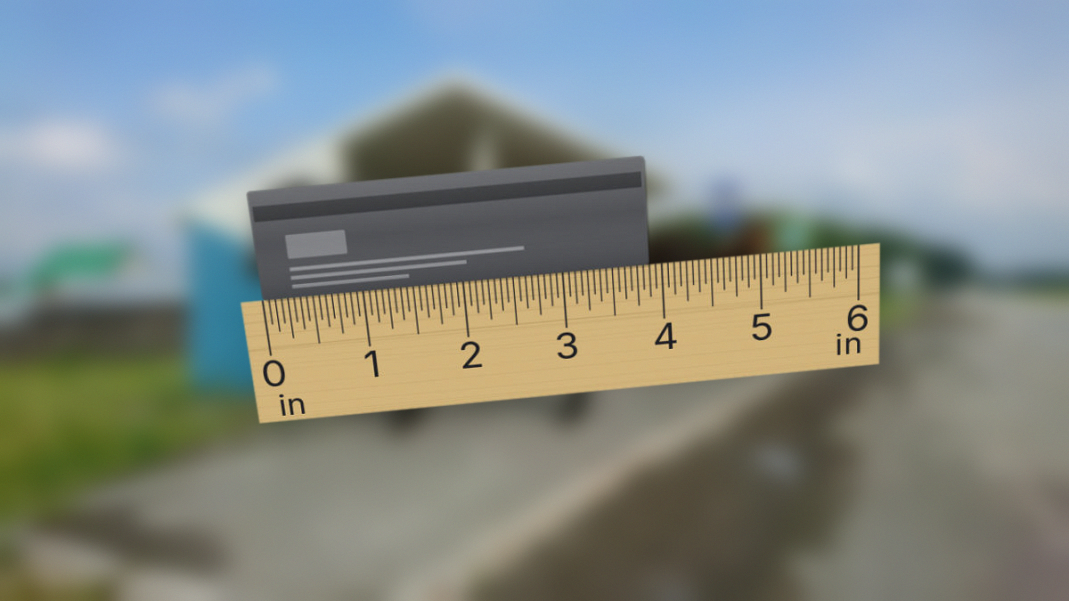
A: 3.875 in
